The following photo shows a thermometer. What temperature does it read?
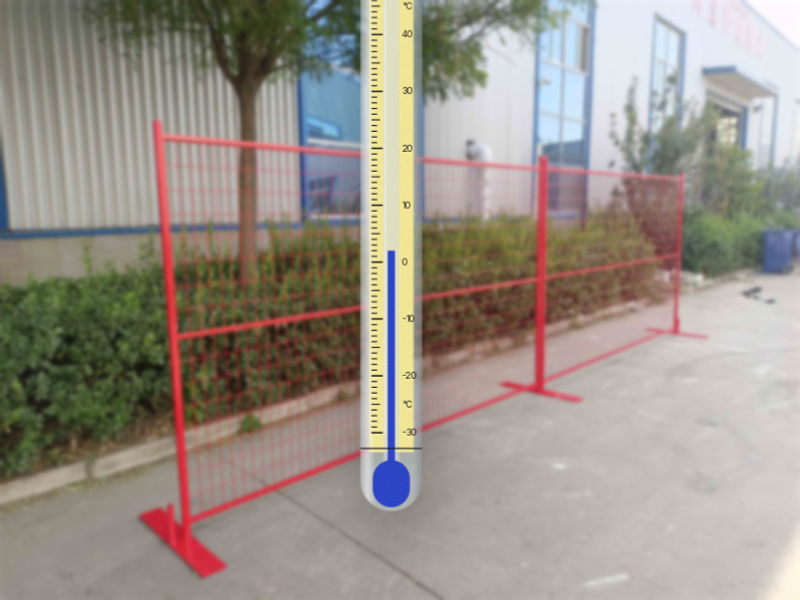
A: 2 °C
